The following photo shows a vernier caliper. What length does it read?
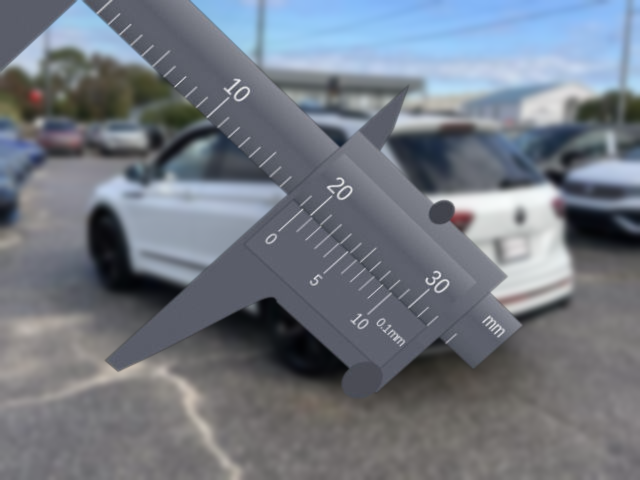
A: 19.3 mm
